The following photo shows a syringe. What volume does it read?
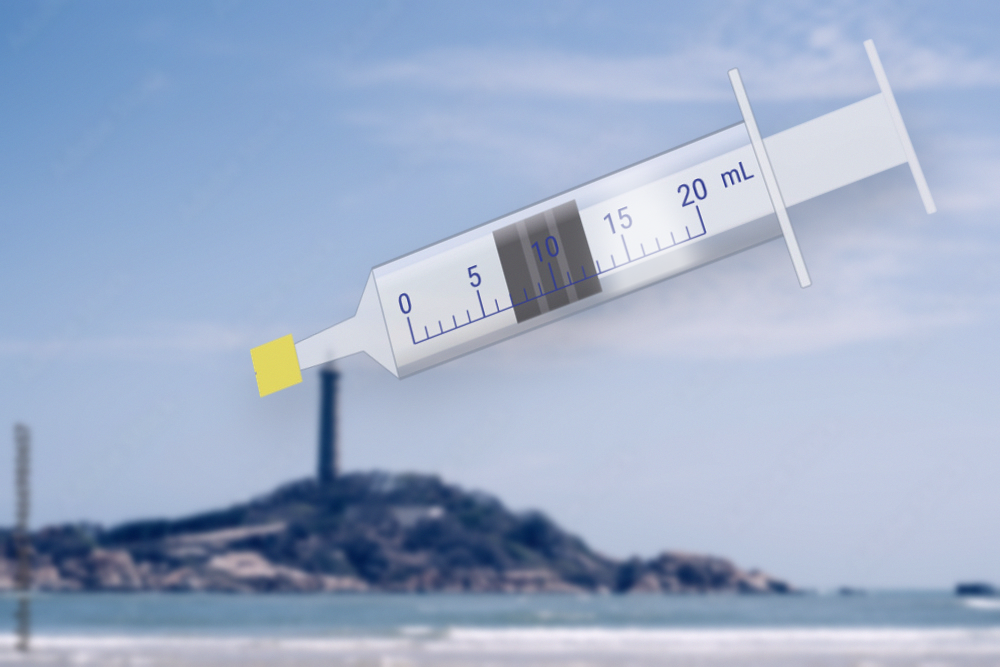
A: 7 mL
